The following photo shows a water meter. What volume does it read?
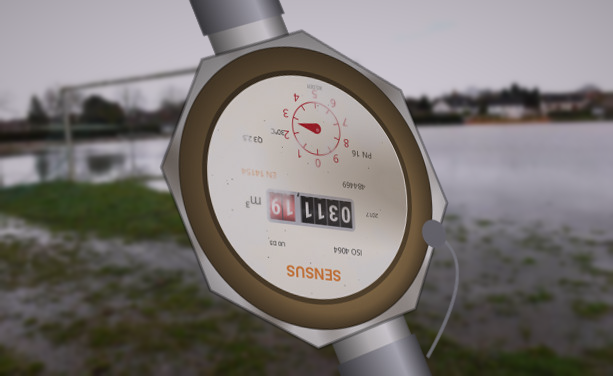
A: 311.192 m³
